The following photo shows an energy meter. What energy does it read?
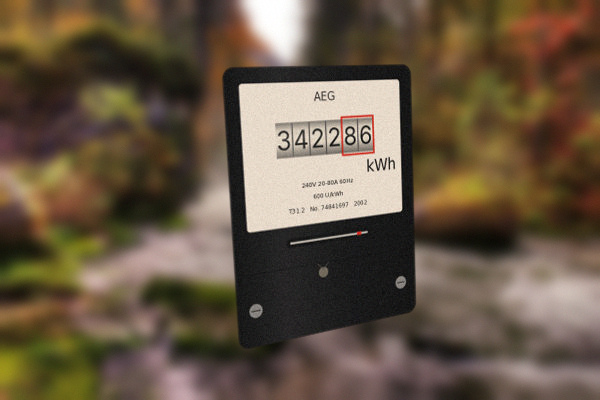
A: 3422.86 kWh
